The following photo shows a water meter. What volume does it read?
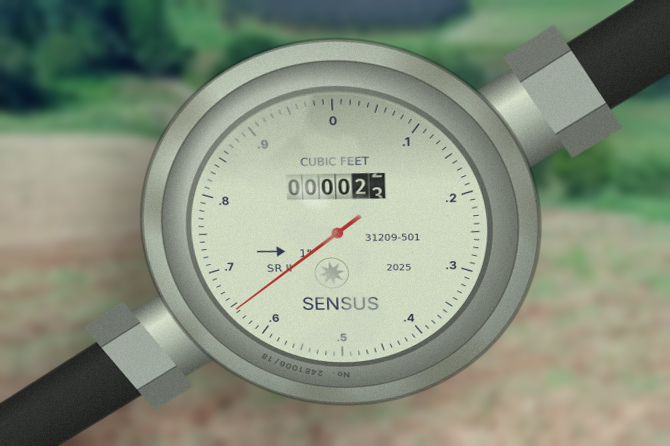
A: 22.64 ft³
